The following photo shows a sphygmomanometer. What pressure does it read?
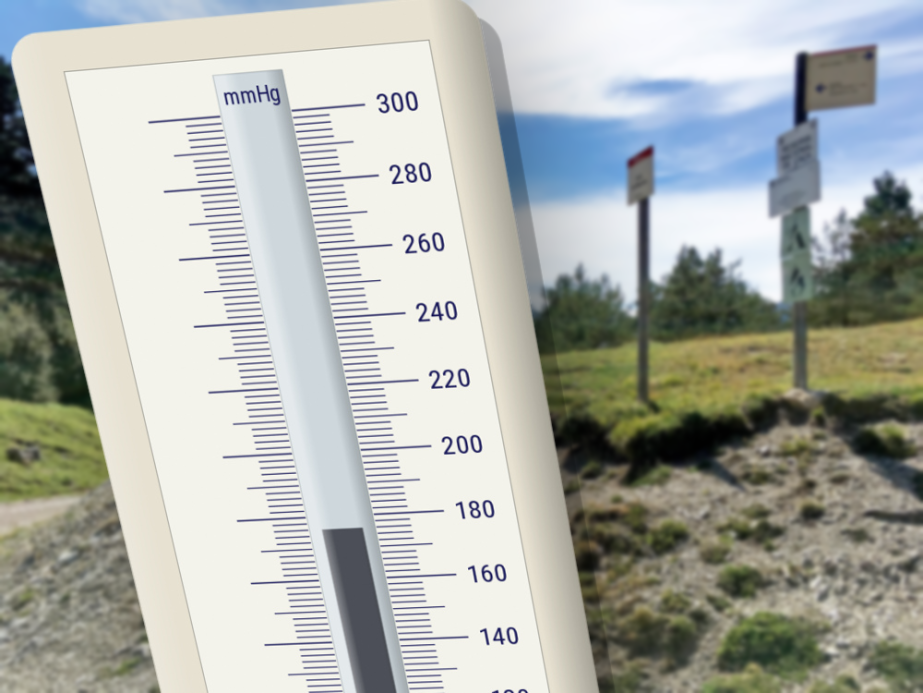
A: 176 mmHg
